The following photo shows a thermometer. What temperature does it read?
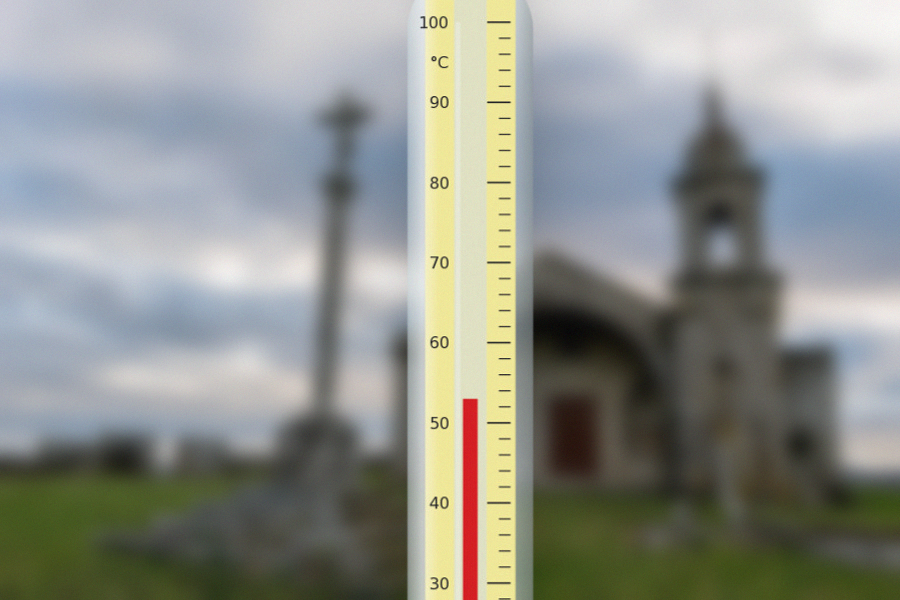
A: 53 °C
